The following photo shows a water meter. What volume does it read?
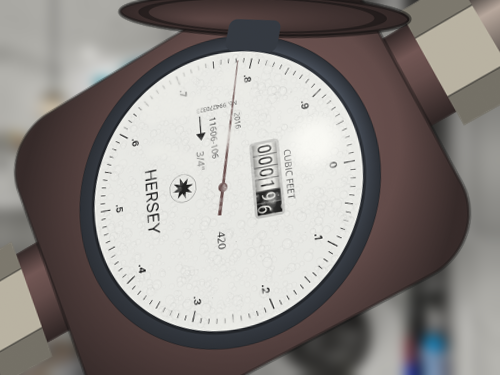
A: 195.78 ft³
